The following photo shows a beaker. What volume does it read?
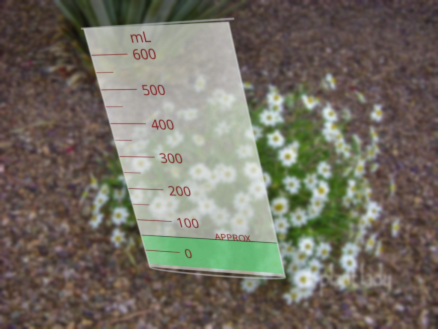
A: 50 mL
